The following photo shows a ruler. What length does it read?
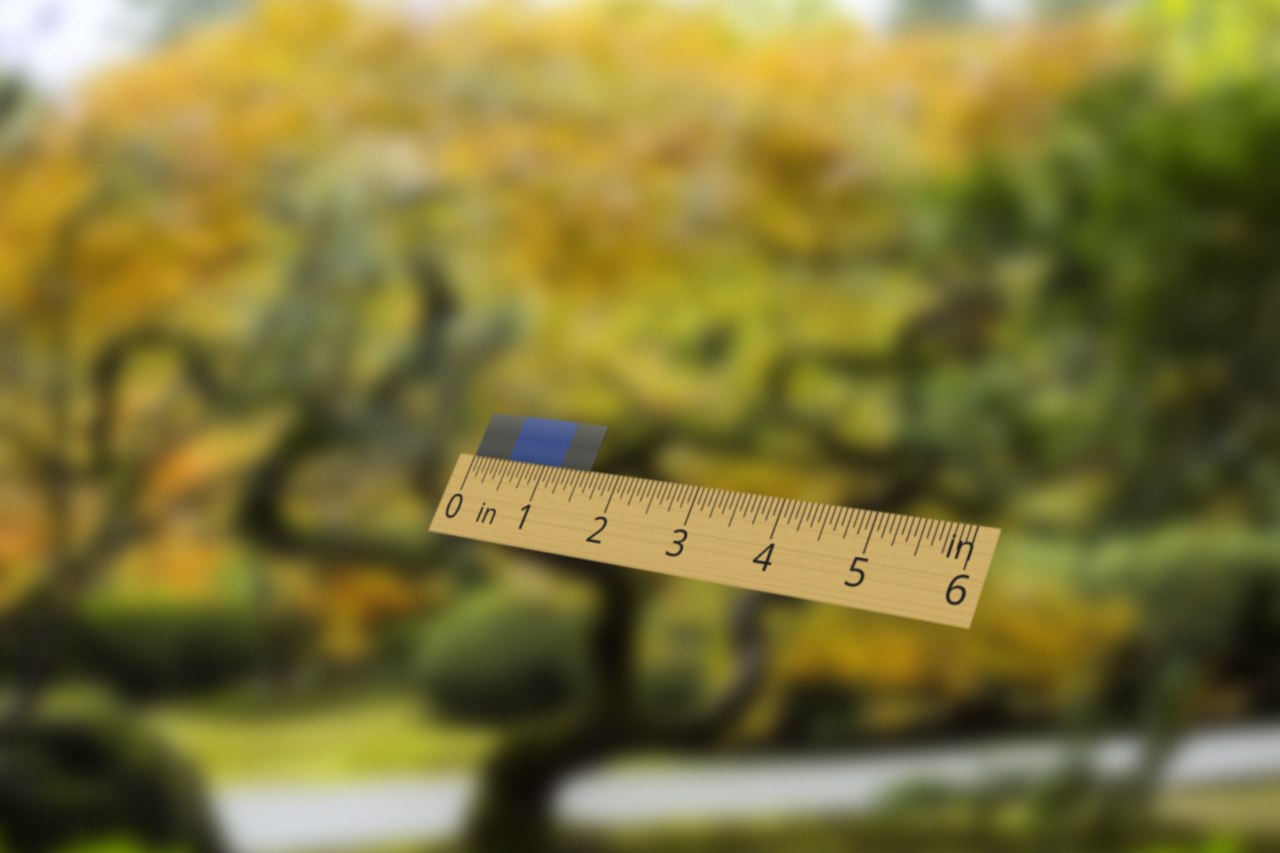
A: 1.625 in
